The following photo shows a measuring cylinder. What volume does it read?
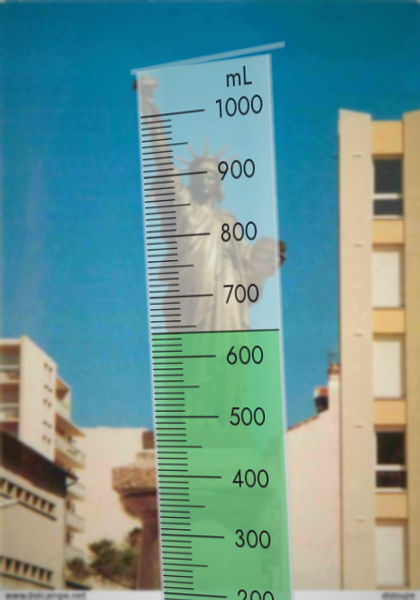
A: 640 mL
